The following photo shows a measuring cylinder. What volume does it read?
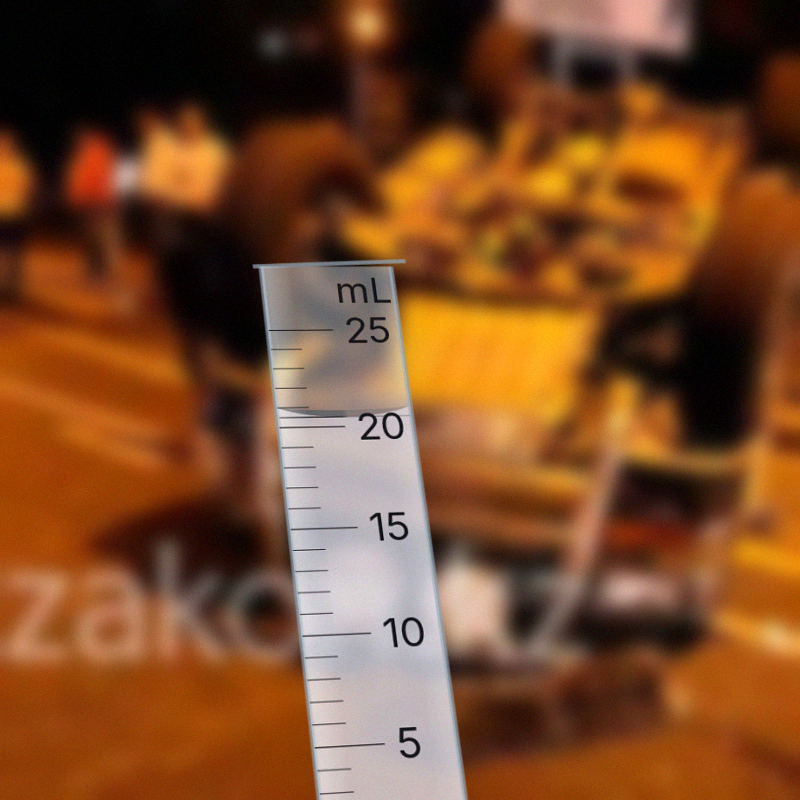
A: 20.5 mL
